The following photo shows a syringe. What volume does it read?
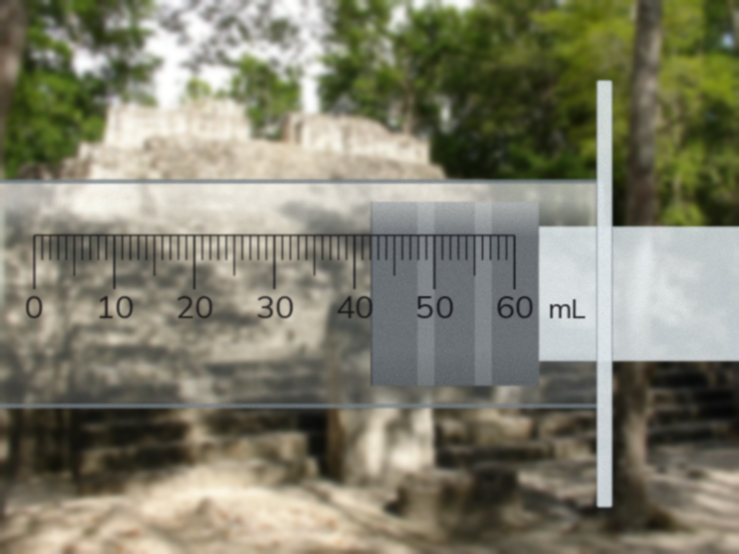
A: 42 mL
